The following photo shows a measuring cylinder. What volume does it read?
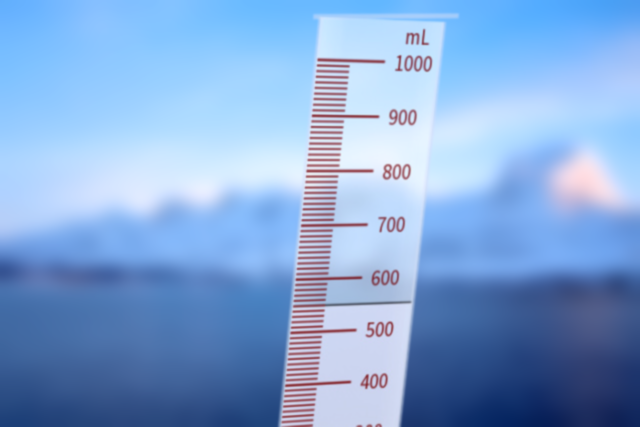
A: 550 mL
